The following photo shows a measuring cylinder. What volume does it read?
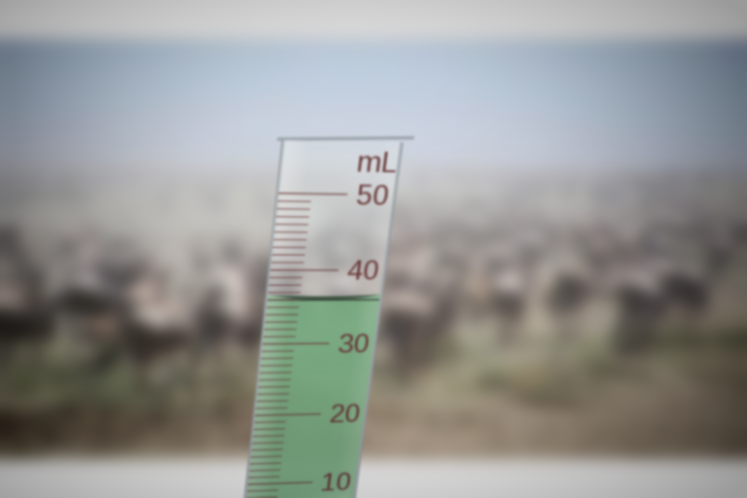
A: 36 mL
